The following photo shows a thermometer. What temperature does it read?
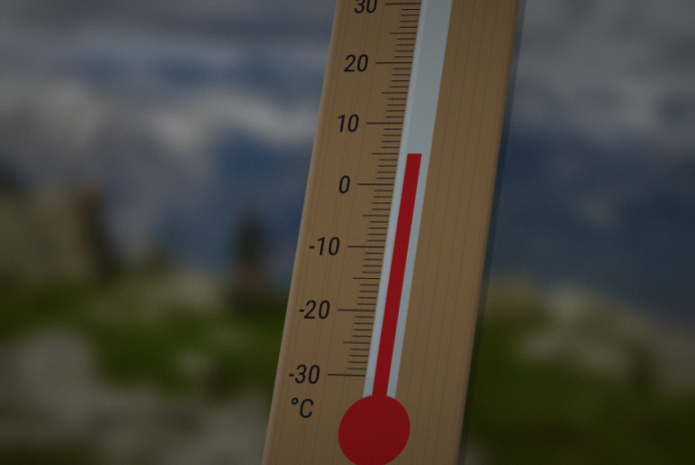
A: 5 °C
